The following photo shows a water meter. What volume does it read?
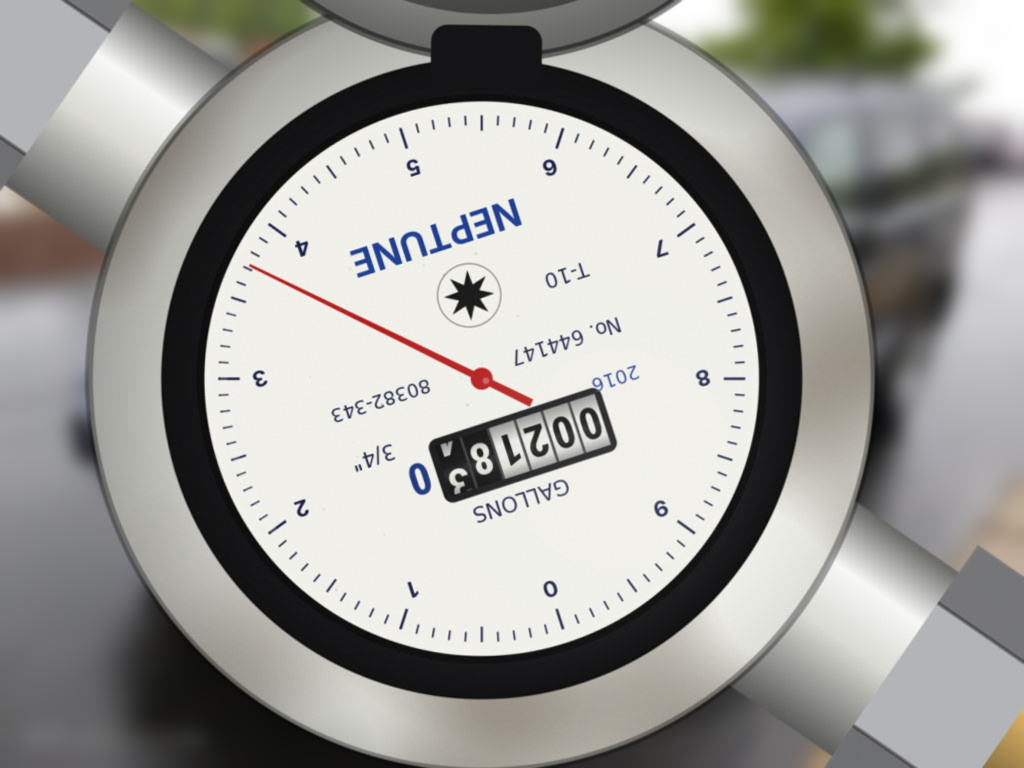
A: 21833.7 gal
